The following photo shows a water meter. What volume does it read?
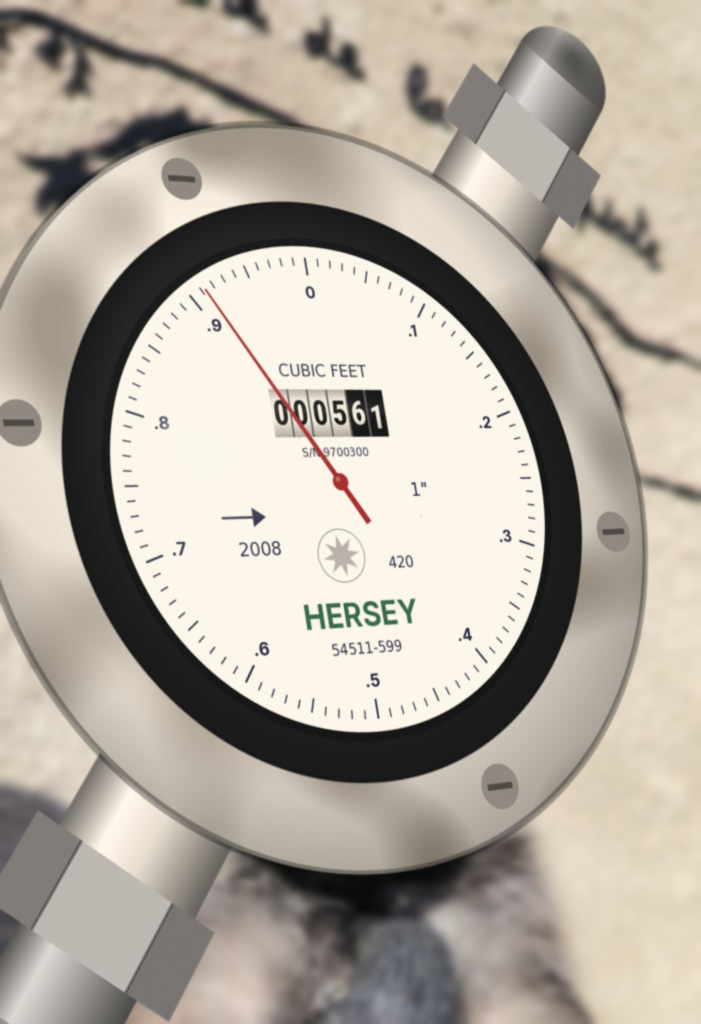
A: 560.91 ft³
